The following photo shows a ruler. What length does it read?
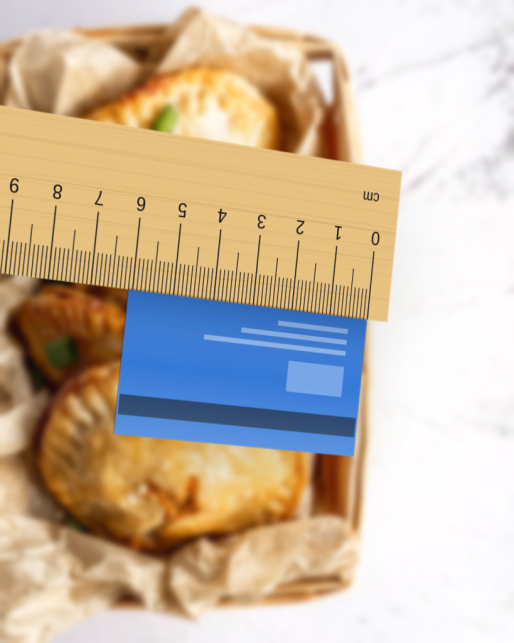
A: 6.1 cm
